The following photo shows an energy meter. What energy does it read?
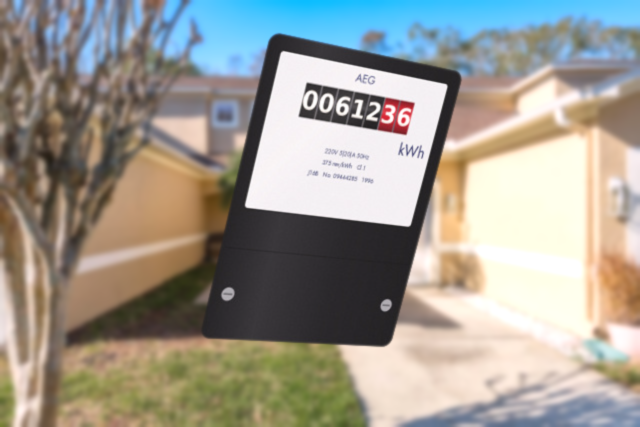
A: 612.36 kWh
